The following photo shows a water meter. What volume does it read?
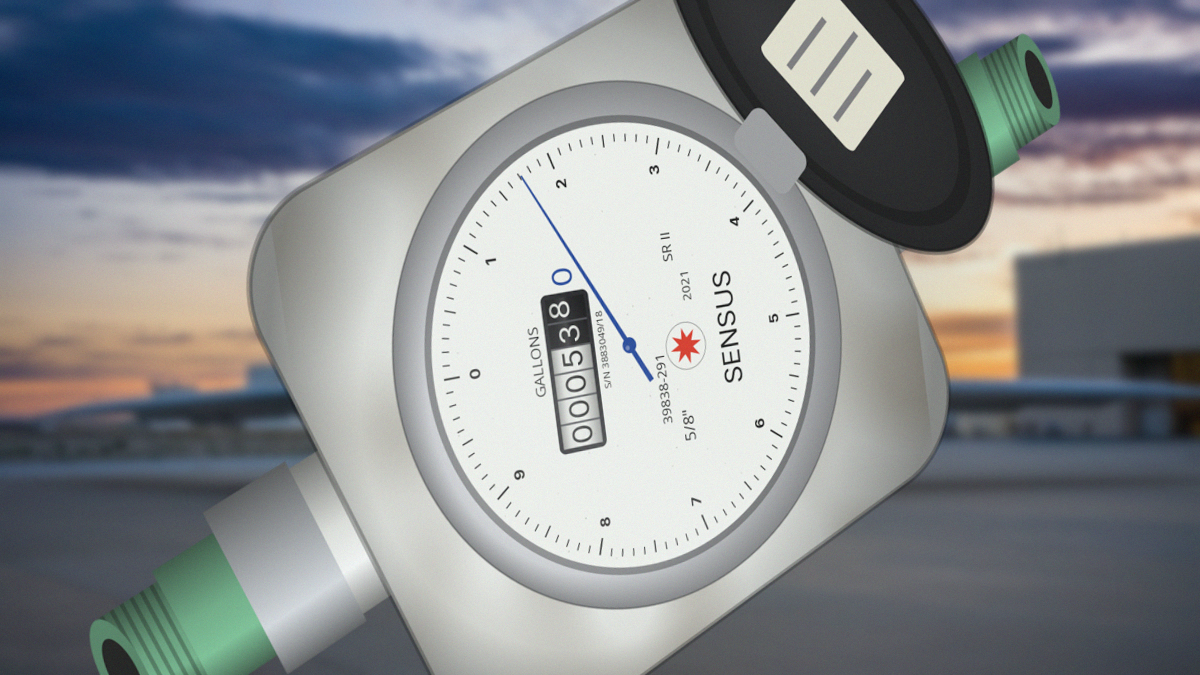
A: 5381.7 gal
